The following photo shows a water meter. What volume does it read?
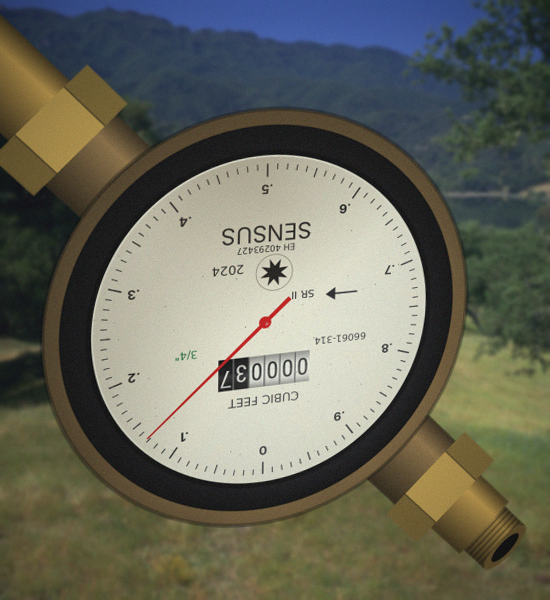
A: 37.13 ft³
